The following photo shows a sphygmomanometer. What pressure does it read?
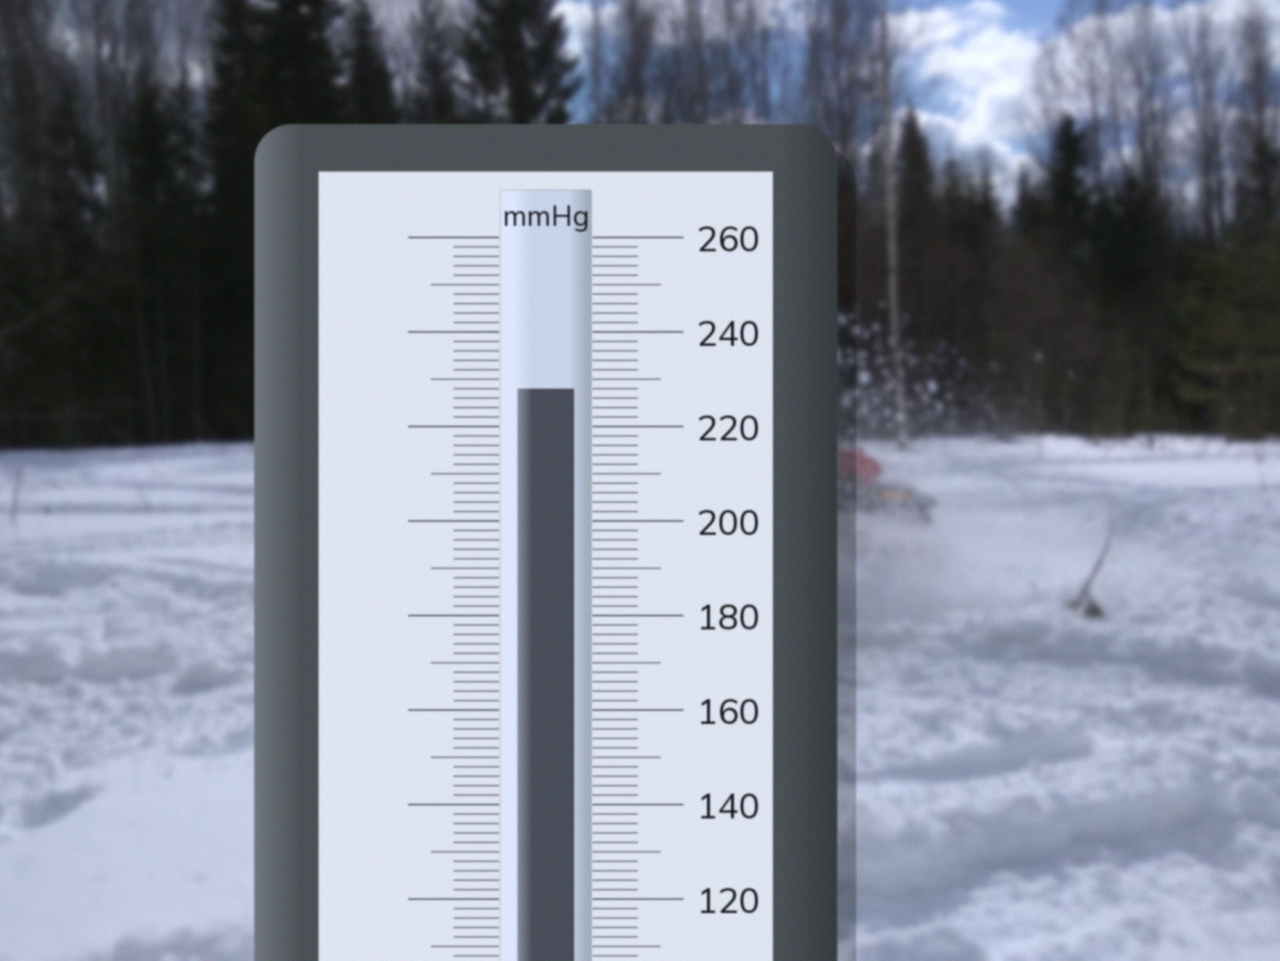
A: 228 mmHg
